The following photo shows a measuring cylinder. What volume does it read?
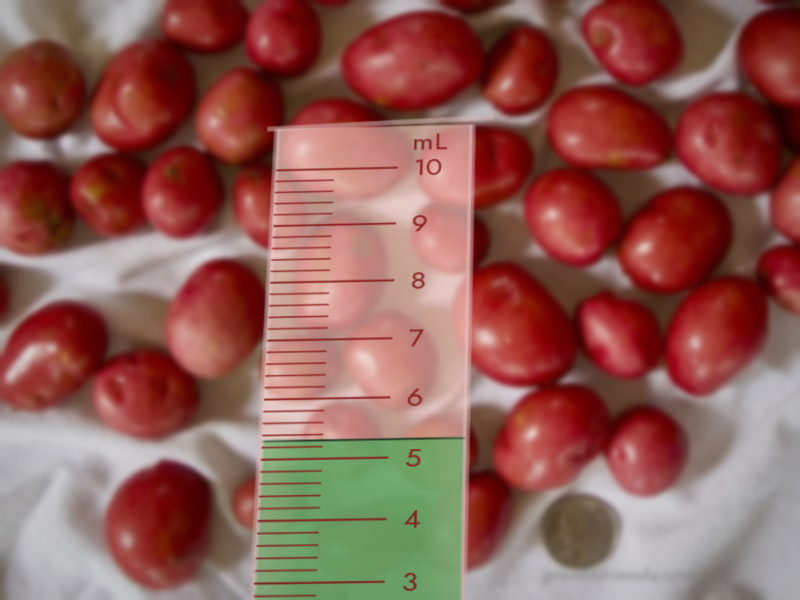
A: 5.3 mL
